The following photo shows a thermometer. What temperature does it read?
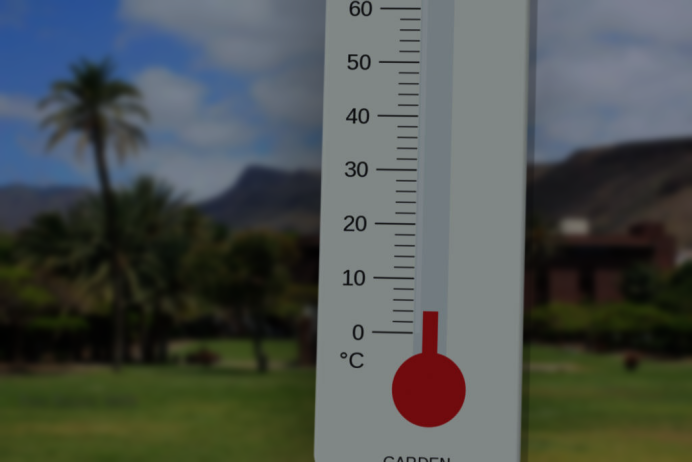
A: 4 °C
